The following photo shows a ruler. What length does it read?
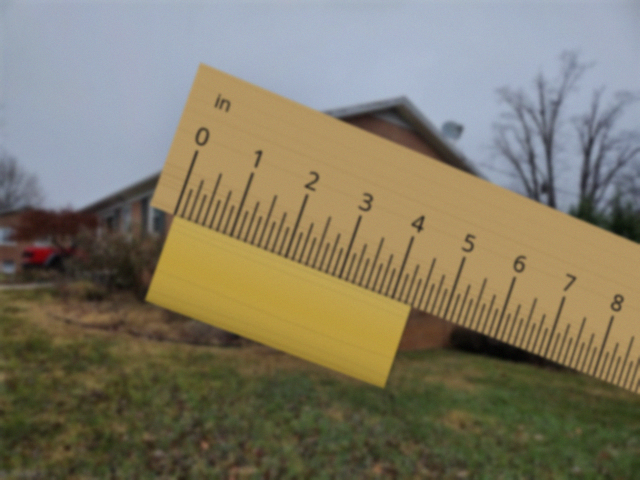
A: 4.375 in
